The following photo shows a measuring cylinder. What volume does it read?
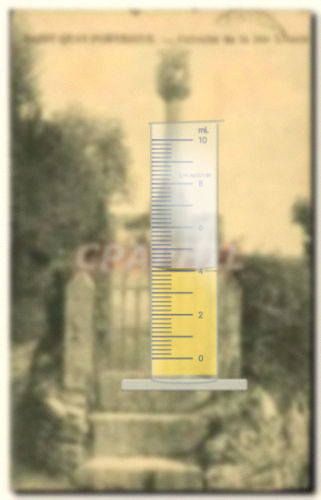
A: 4 mL
